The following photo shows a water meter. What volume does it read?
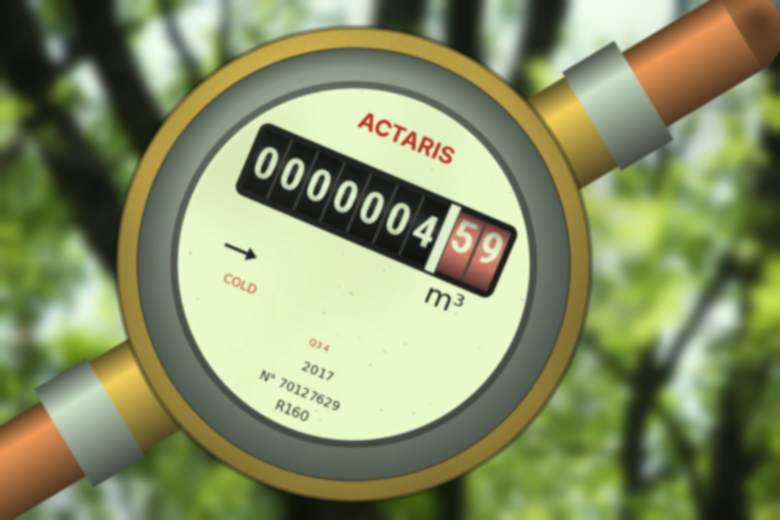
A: 4.59 m³
